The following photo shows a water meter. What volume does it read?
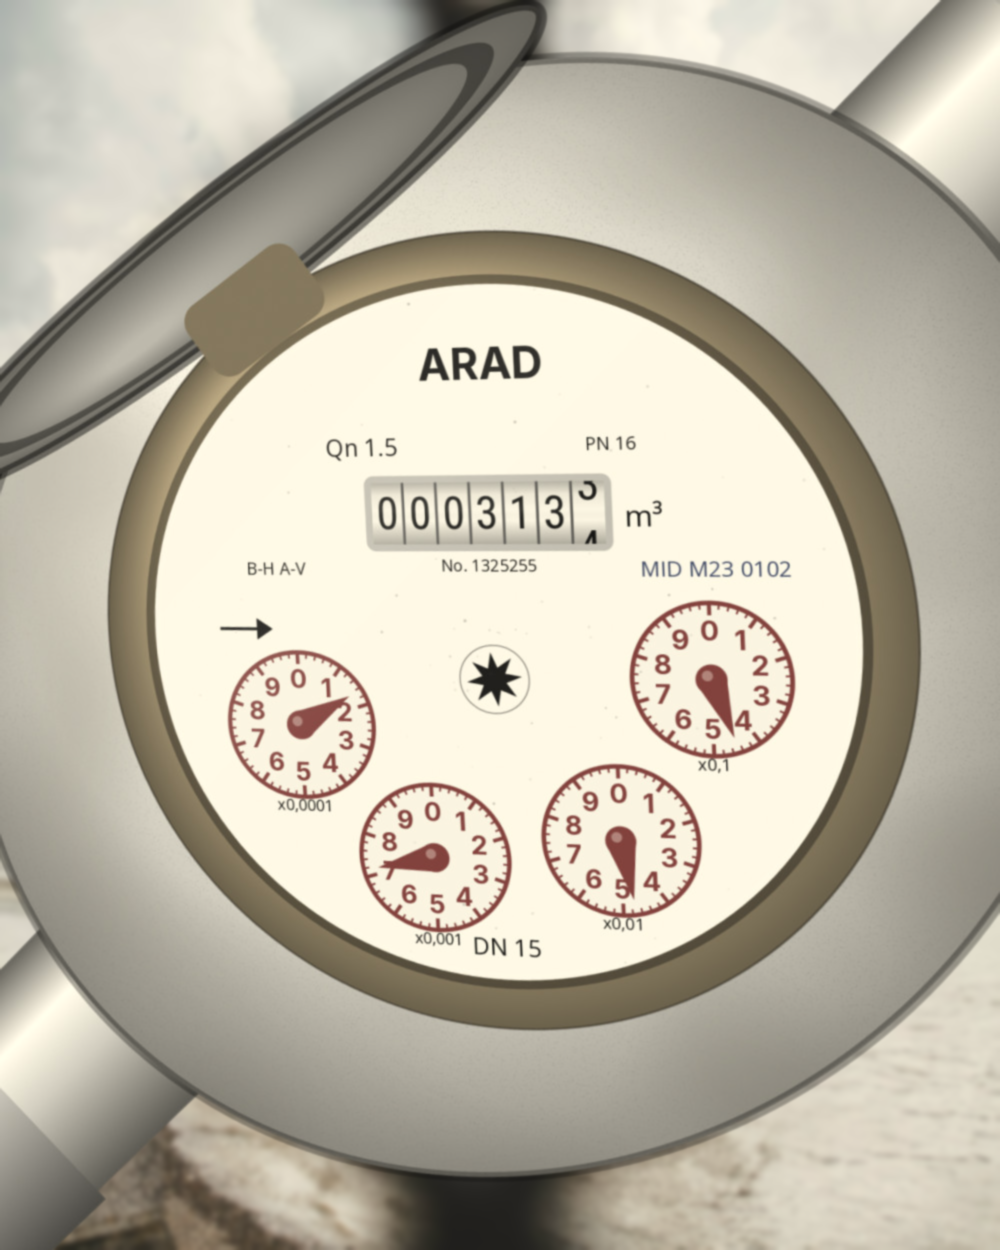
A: 3133.4471 m³
